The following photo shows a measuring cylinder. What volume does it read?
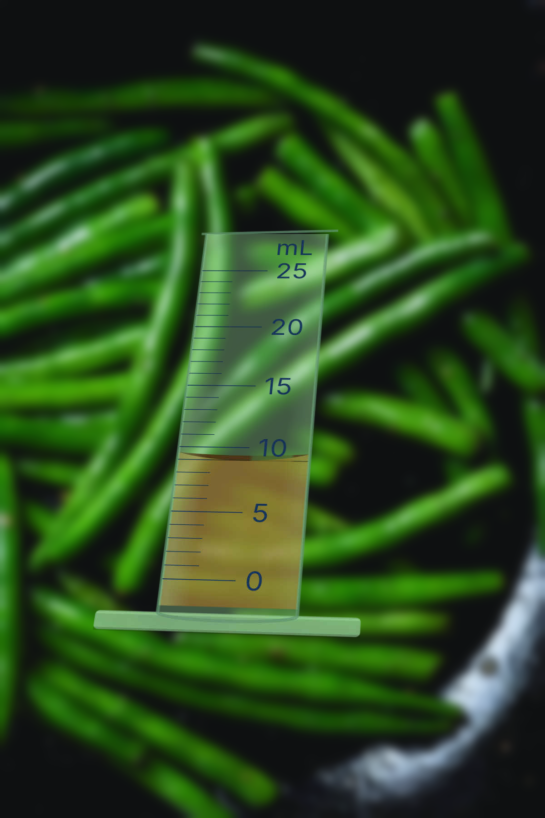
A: 9 mL
